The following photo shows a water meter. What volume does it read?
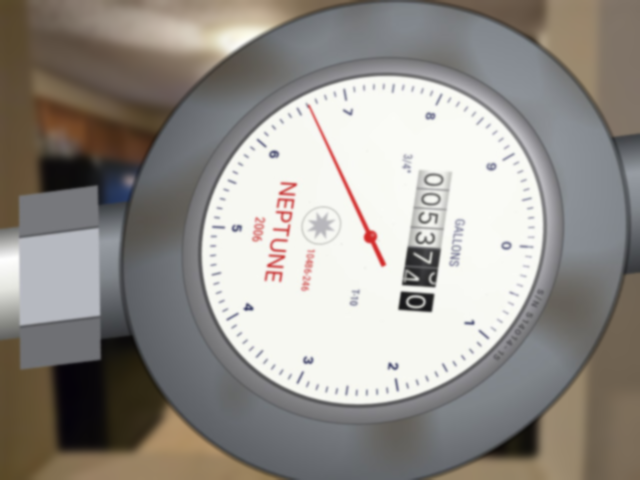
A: 53736.6 gal
